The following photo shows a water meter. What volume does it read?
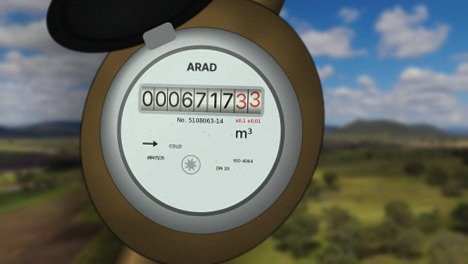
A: 6717.33 m³
